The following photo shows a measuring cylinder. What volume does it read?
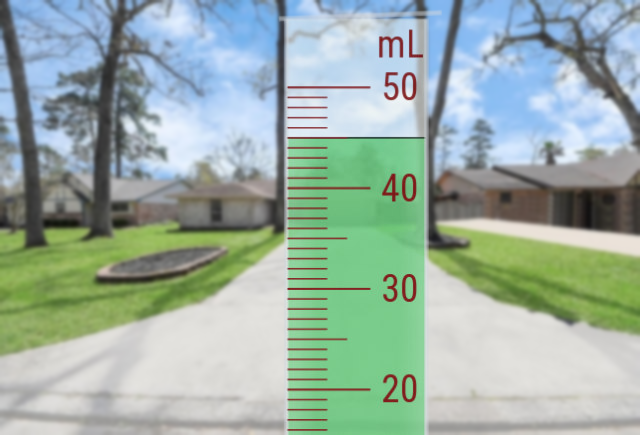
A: 45 mL
